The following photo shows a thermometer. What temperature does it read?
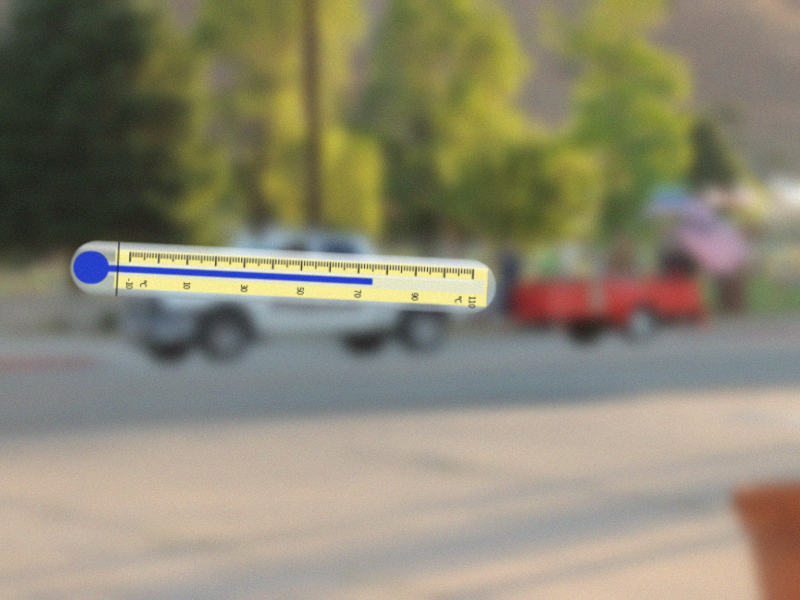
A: 75 °C
